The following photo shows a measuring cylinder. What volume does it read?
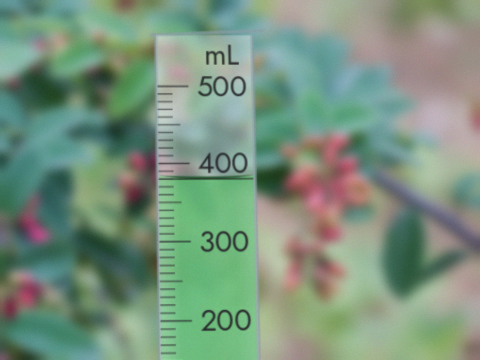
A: 380 mL
